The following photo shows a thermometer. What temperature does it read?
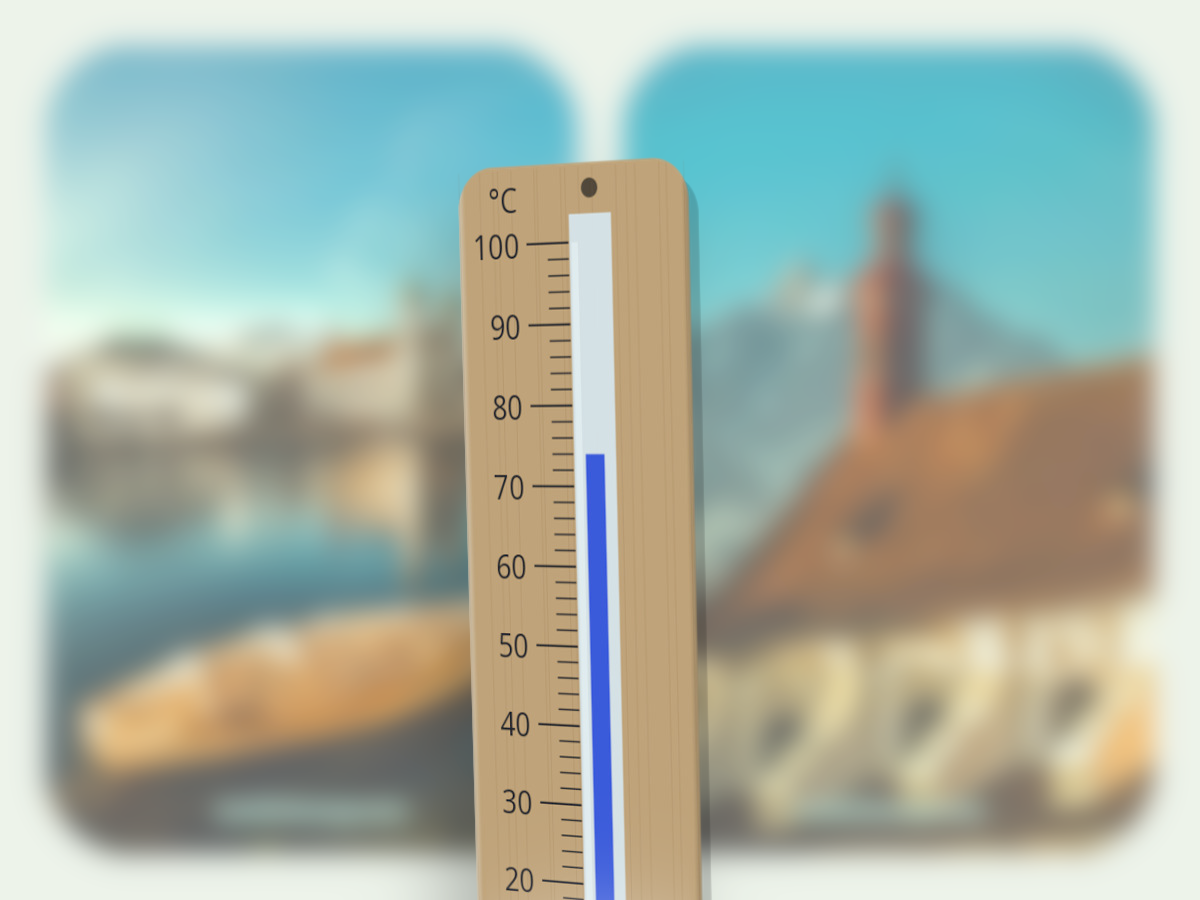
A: 74 °C
